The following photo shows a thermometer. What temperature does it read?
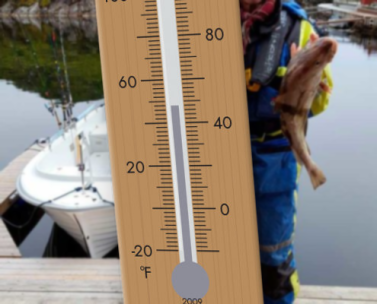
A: 48 °F
